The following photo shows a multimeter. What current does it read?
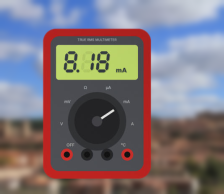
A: 8.18 mA
